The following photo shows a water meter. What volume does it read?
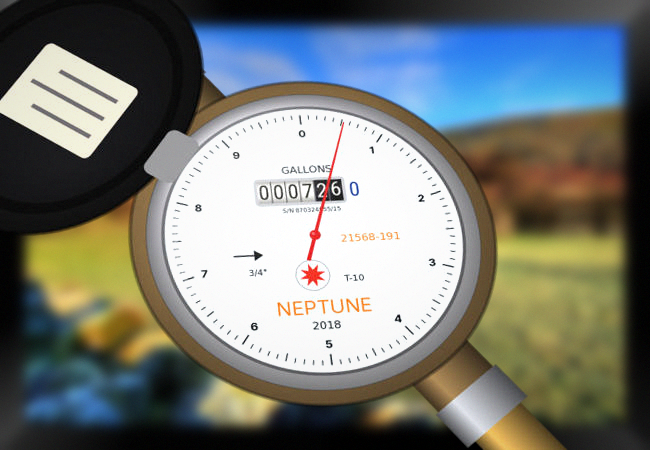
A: 7260.5 gal
